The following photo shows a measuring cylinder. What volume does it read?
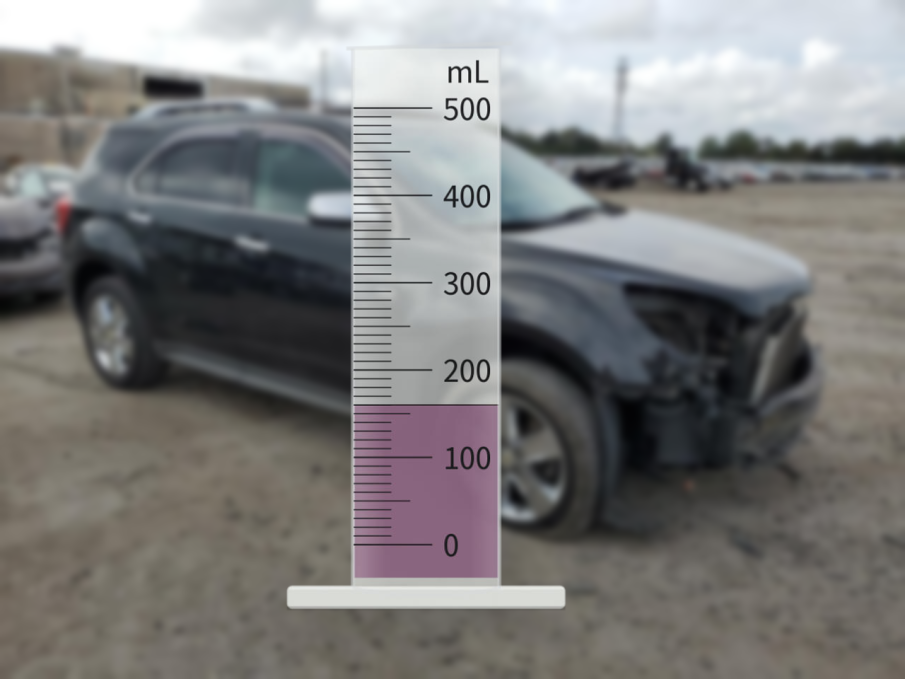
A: 160 mL
